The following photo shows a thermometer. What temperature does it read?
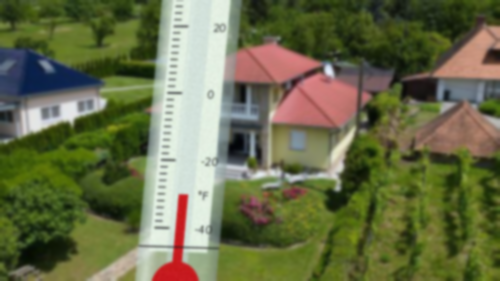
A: -30 °F
